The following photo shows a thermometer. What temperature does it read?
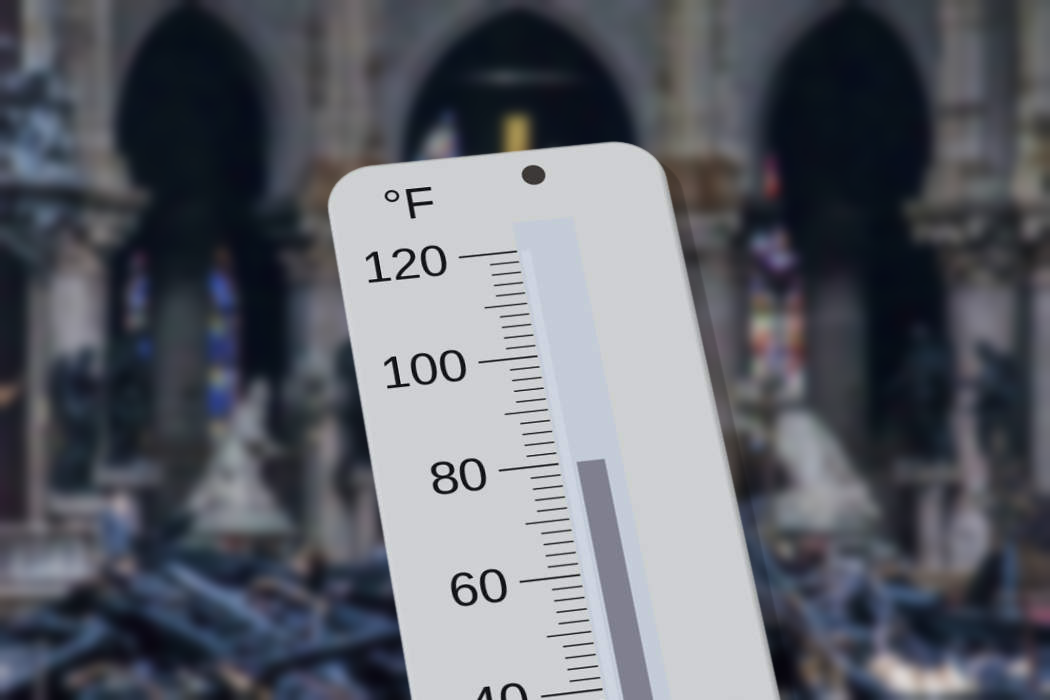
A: 80 °F
